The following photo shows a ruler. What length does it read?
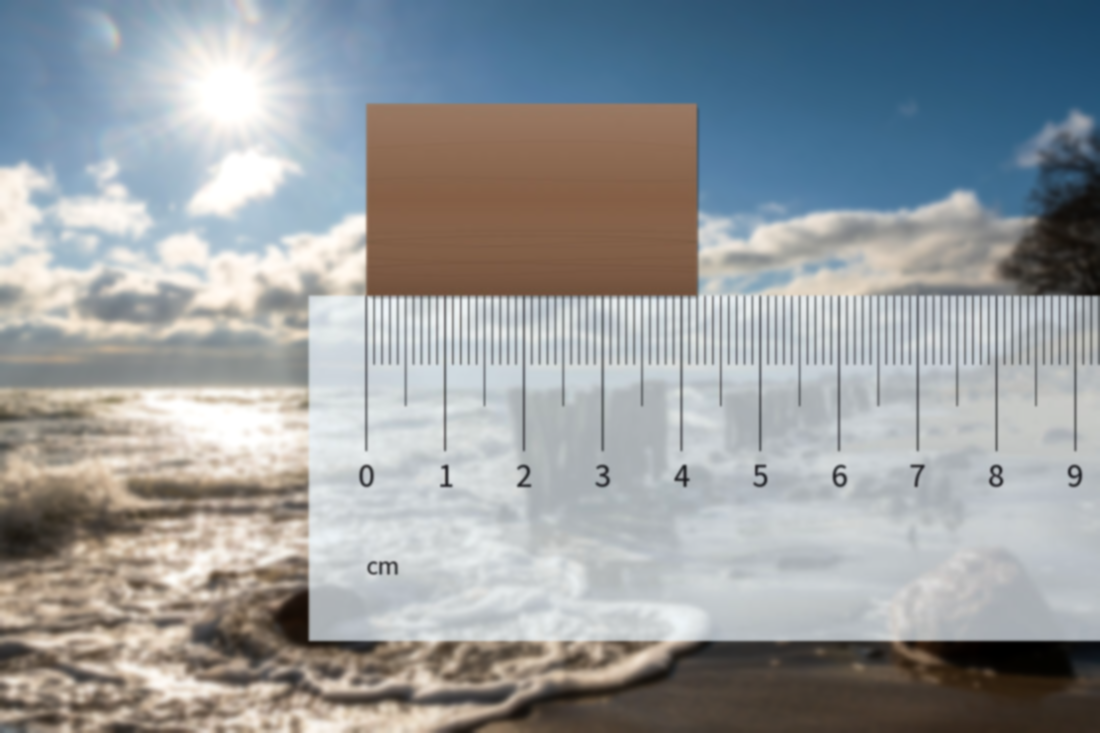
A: 4.2 cm
